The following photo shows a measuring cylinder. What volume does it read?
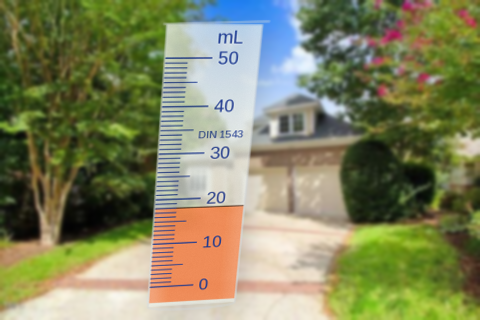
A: 18 mL
